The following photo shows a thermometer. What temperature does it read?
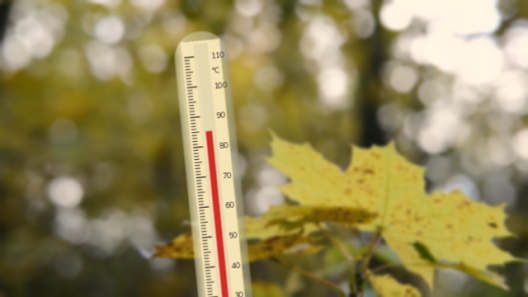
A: 85 °C
